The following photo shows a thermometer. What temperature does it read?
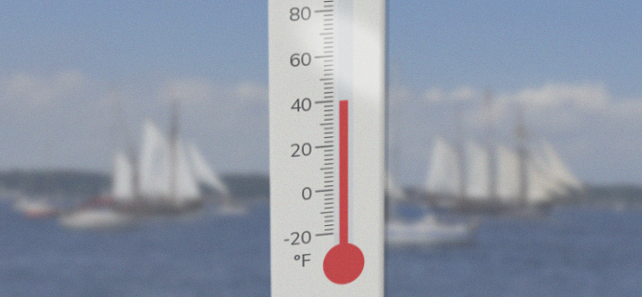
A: 40 °F
